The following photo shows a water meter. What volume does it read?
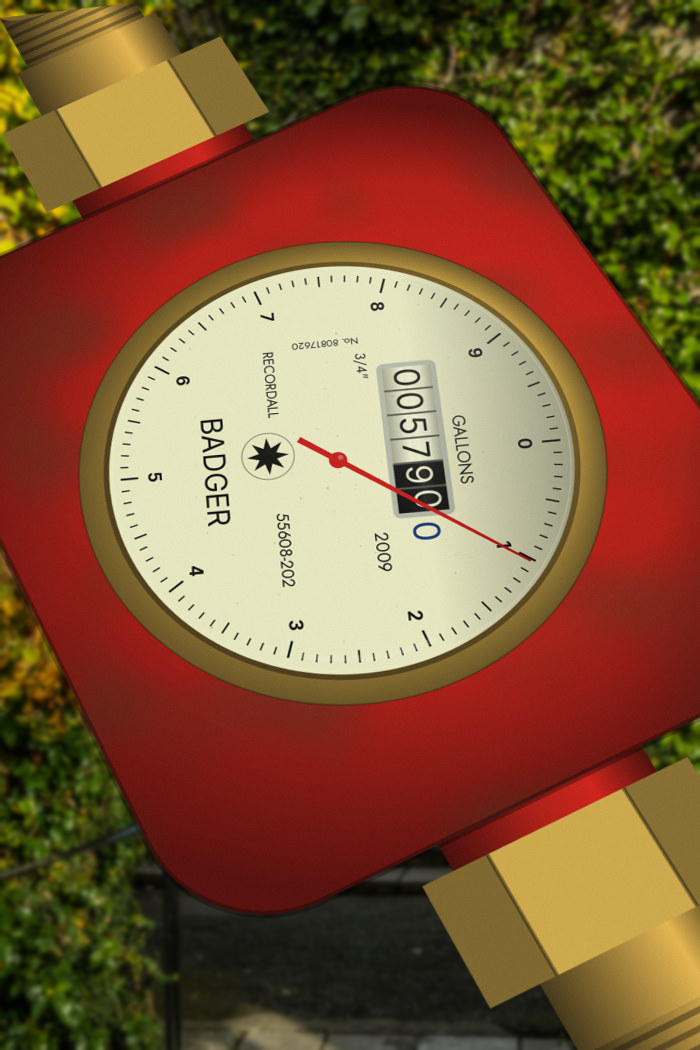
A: 57901.0 gal
